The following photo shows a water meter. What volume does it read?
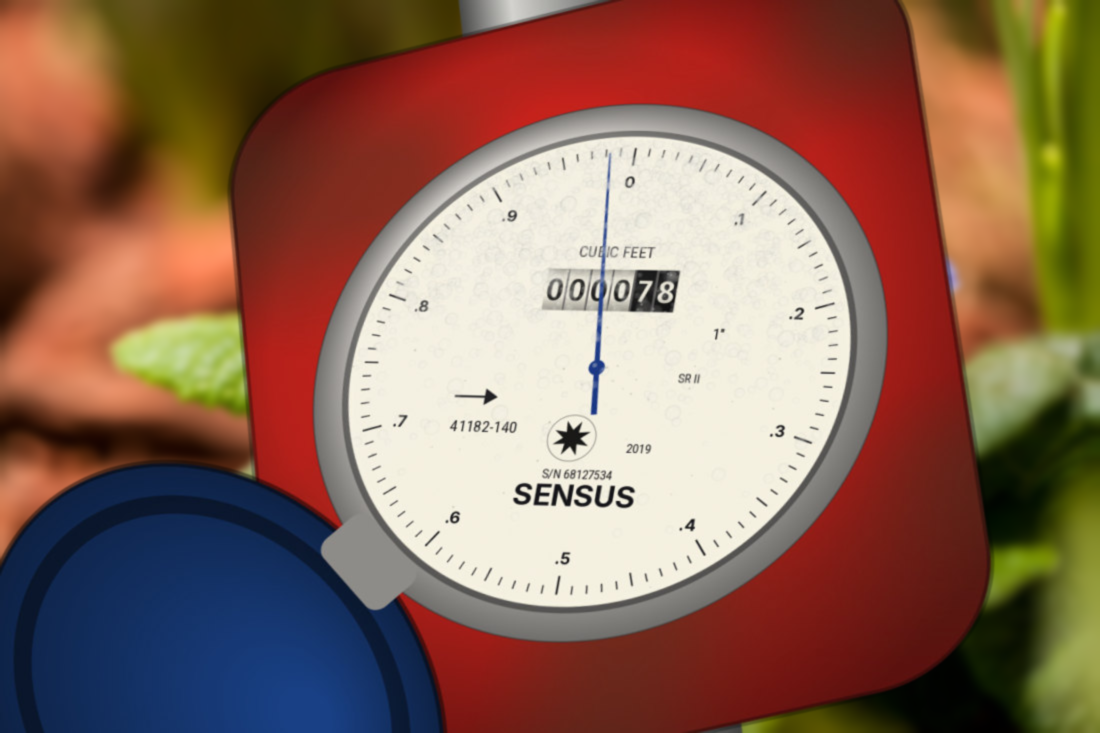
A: 77.98 ft³
